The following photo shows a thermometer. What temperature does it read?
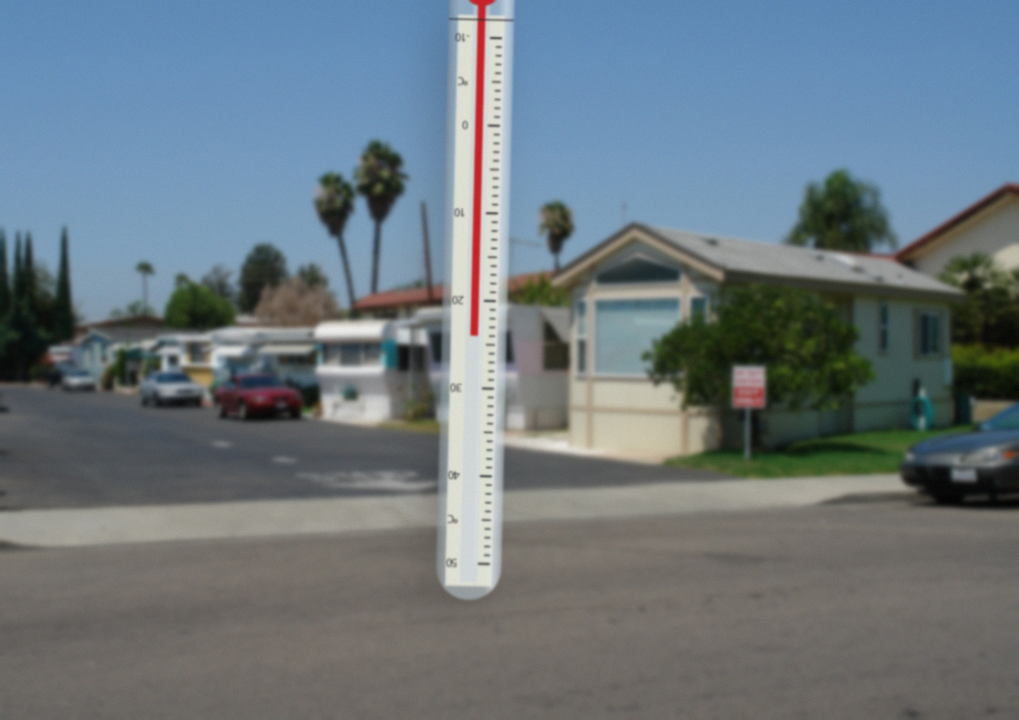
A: 24 °C
